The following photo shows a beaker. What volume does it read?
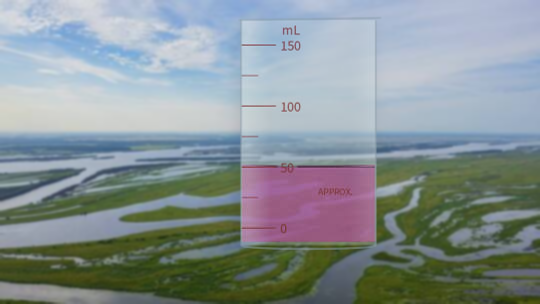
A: 50 mL
